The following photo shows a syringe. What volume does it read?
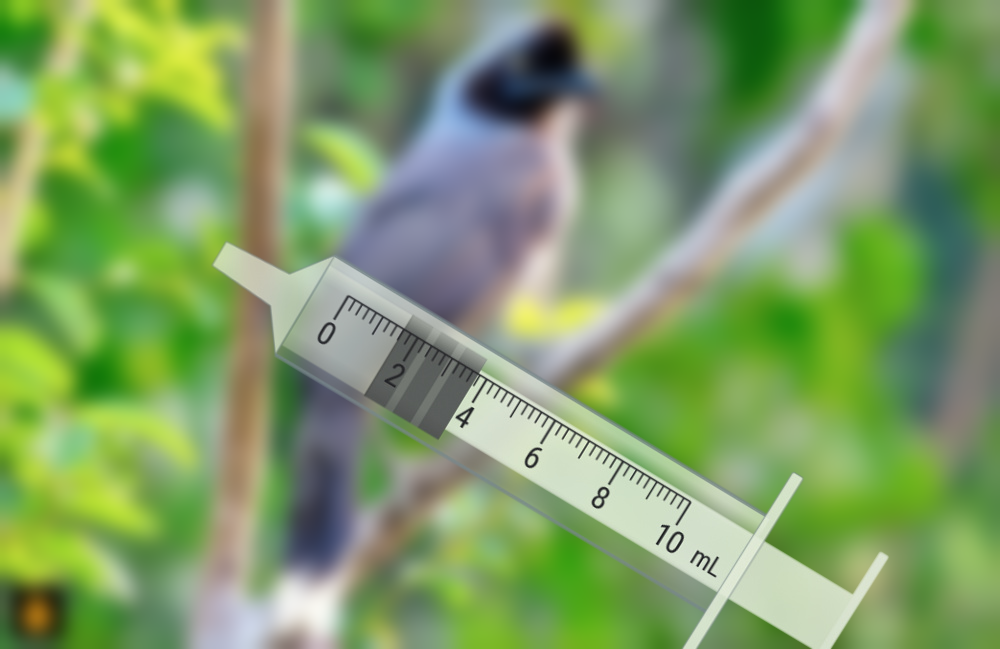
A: 1.6 mL
